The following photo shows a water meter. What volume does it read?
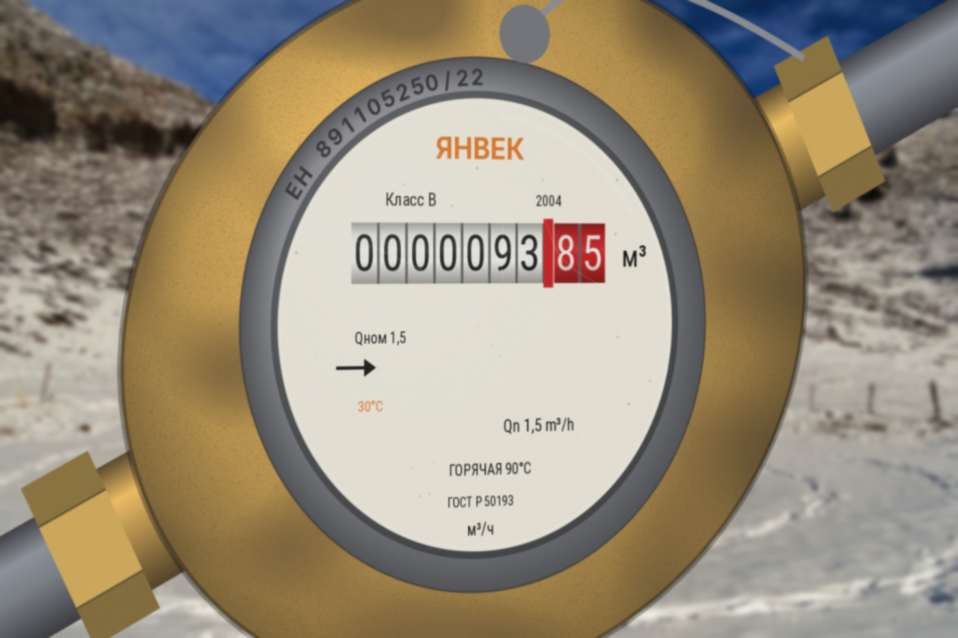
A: 93.85 m³
